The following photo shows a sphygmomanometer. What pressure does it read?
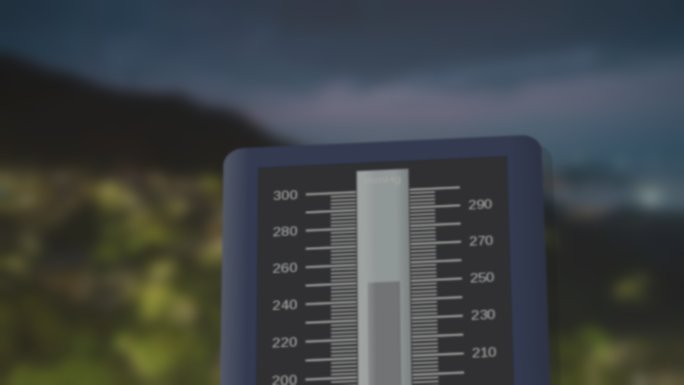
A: 250 mmHg
